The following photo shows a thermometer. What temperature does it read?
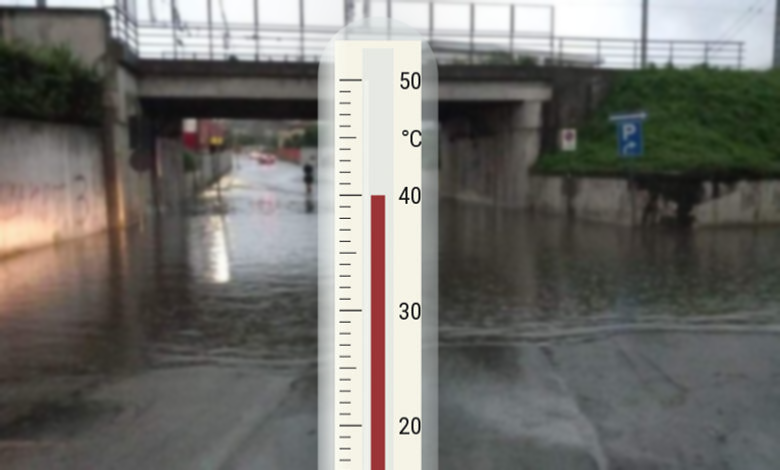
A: 40 °C
